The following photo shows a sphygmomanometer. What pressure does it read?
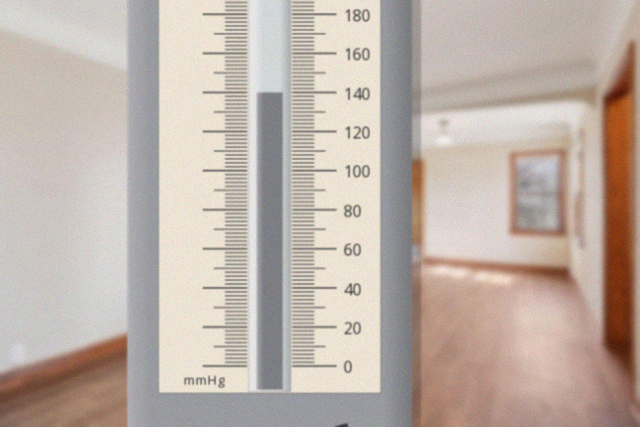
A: 140 mmHg
